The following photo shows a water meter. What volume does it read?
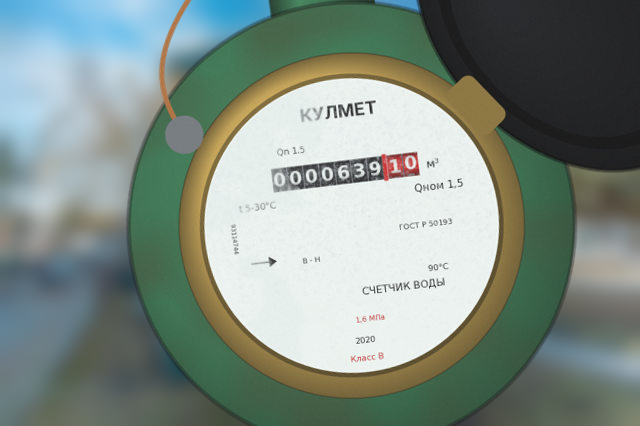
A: 639.10 m³
